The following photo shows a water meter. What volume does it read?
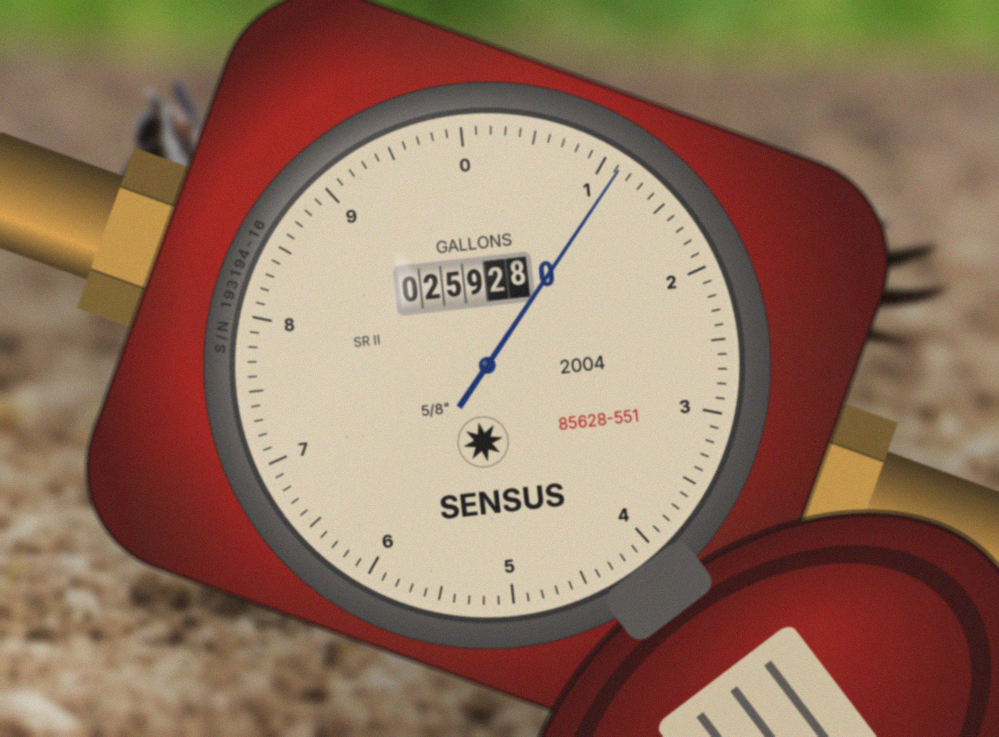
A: 259281.1 gal
